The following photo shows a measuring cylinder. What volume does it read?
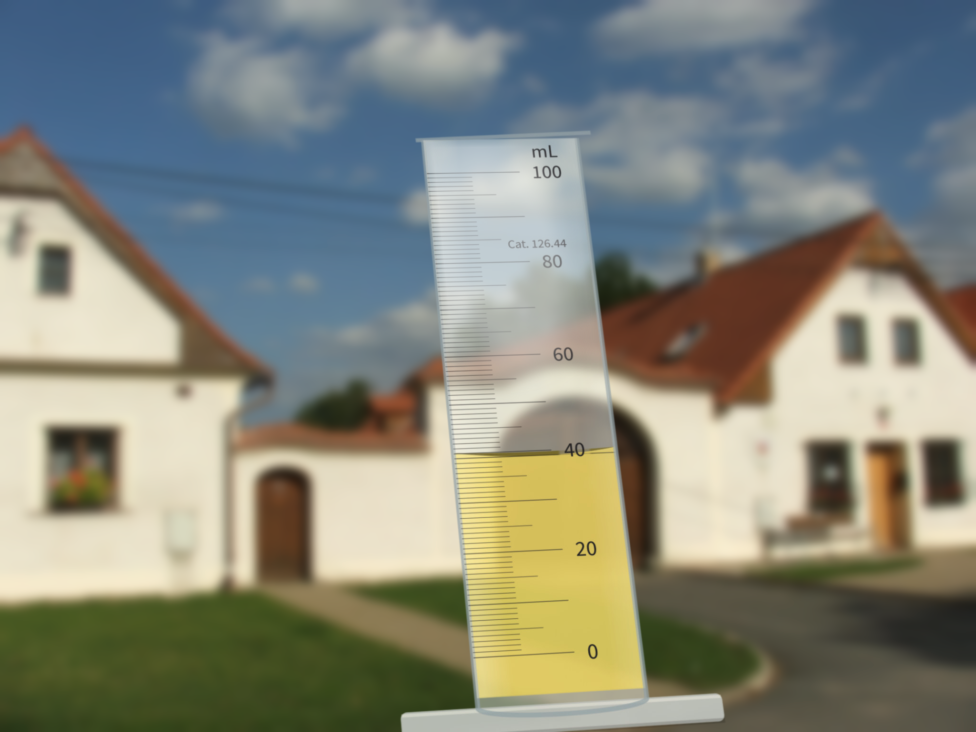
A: 39 mL
